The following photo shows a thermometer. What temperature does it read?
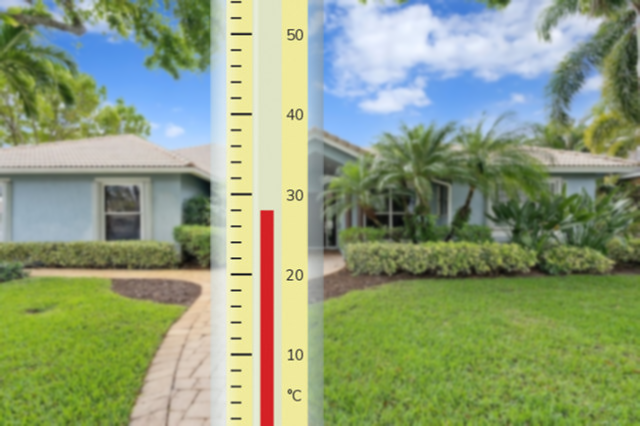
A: 28 °C
